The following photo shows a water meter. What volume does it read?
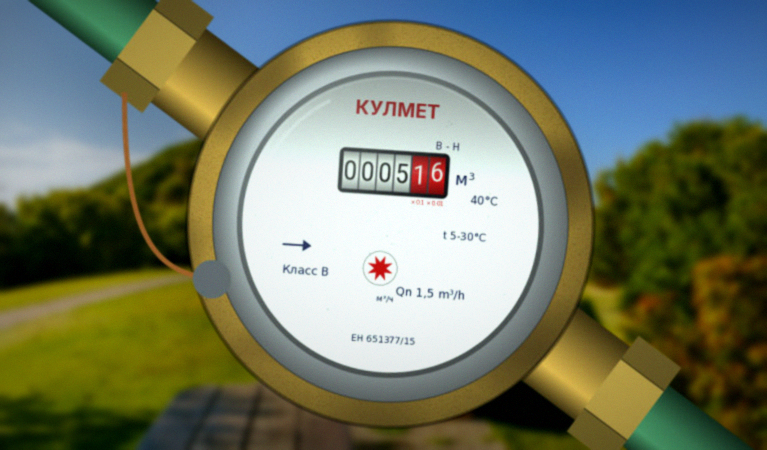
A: 5.16 m³
